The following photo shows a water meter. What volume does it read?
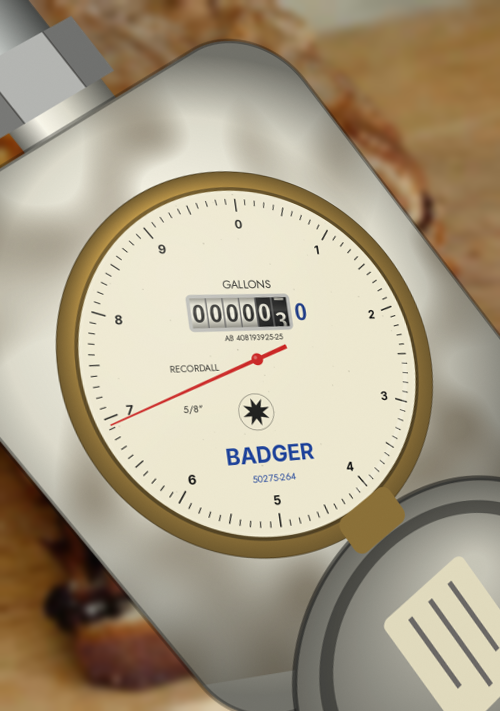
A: 26.9 gal
